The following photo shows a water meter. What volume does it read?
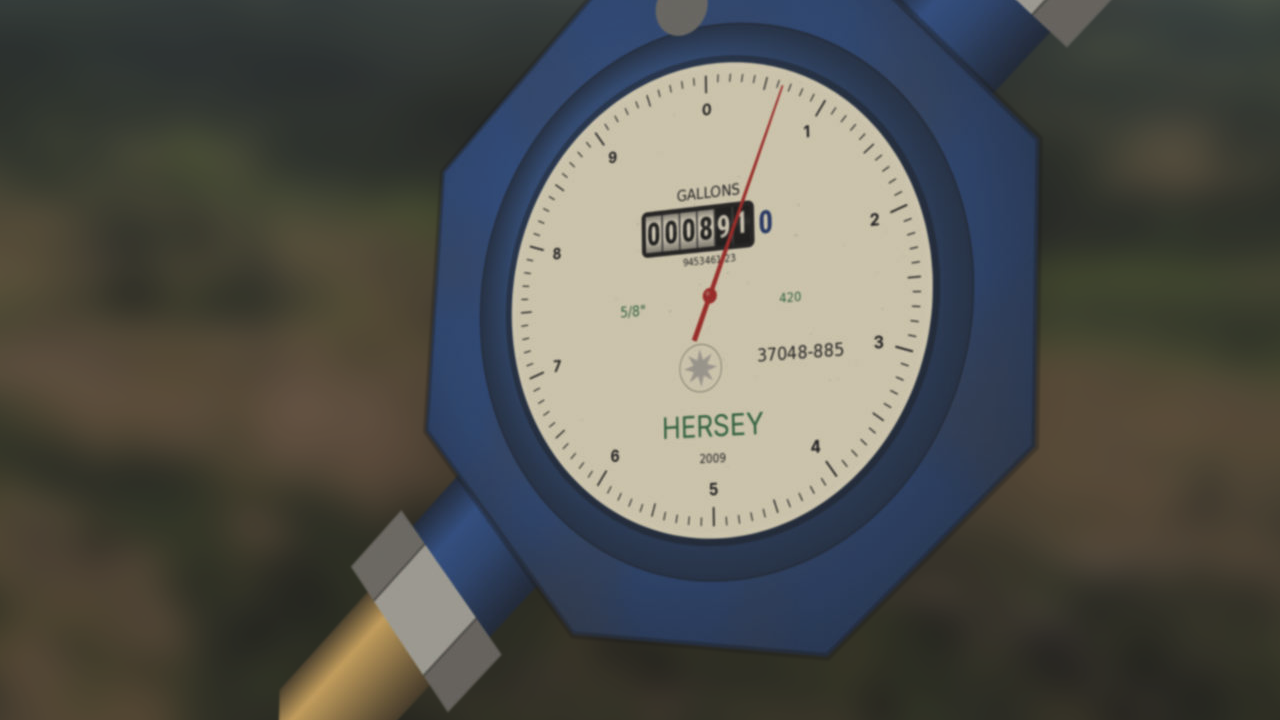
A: 8910.6 gal
